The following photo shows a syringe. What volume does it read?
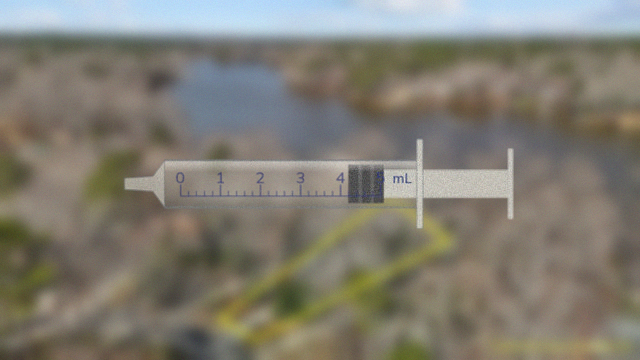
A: 4.2 mL
